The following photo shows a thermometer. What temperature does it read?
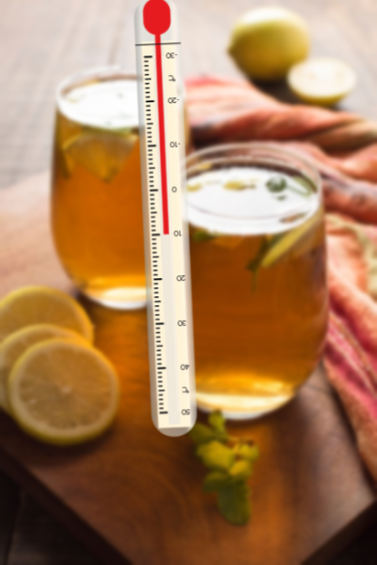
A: 10 °C
